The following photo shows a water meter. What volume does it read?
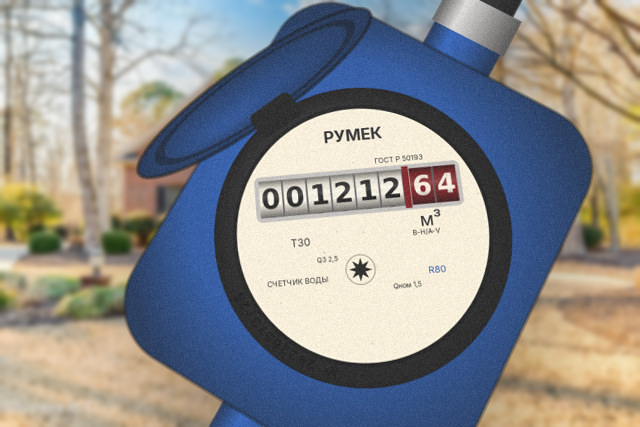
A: 1212.64 m³
